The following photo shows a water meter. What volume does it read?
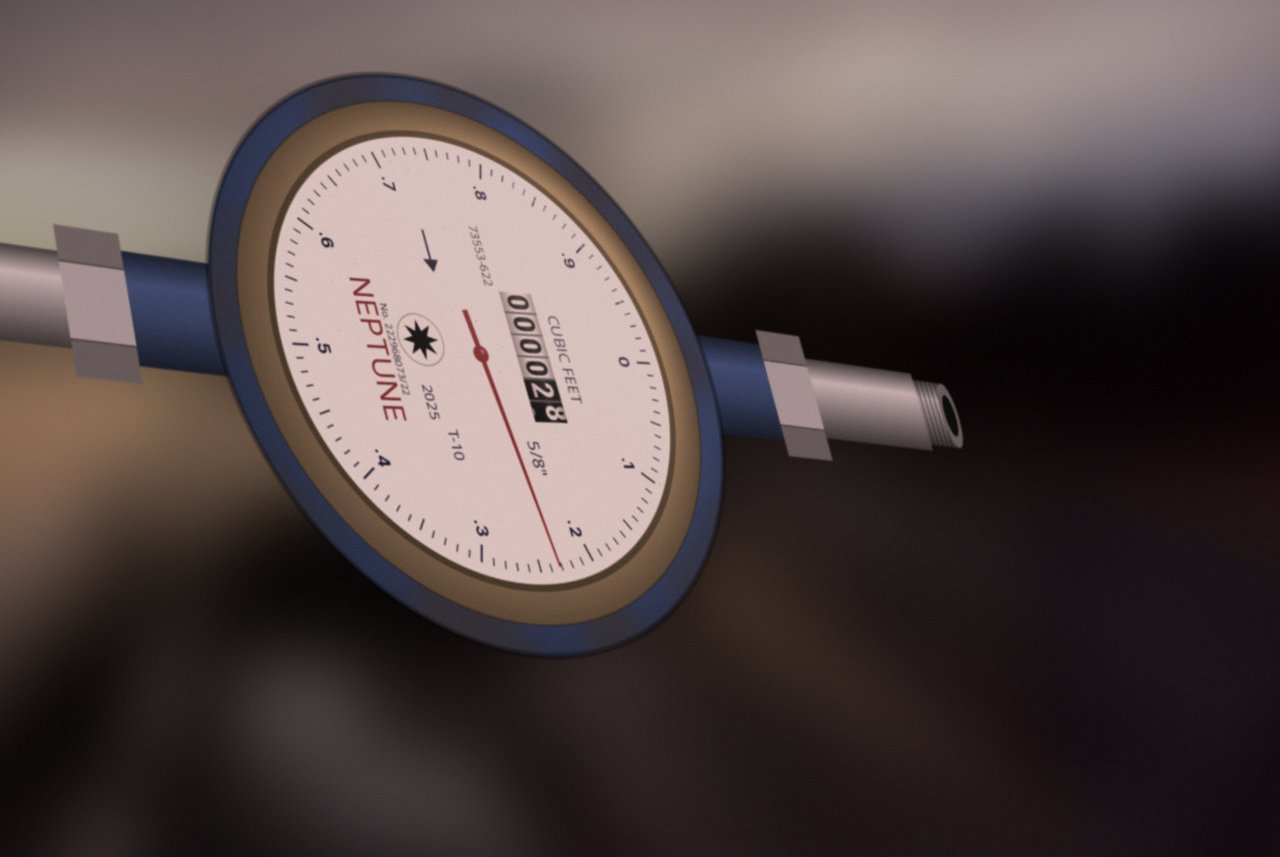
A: 28.23 ft³
